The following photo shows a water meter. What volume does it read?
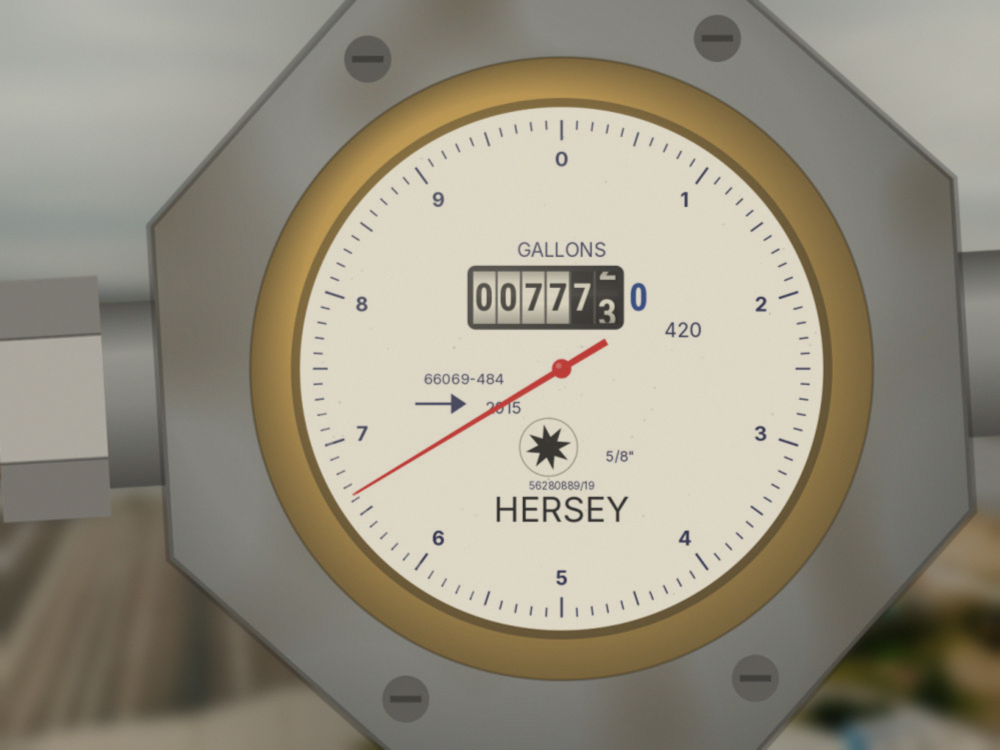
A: 77726.6 gal
